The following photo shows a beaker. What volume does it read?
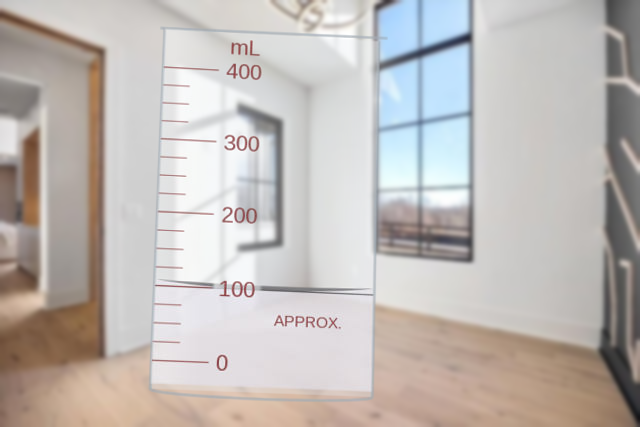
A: 100 mL
